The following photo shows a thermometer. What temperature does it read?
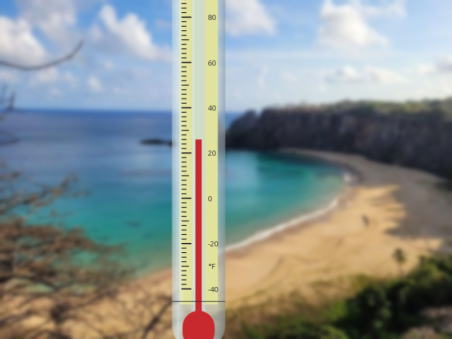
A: 26 °F
